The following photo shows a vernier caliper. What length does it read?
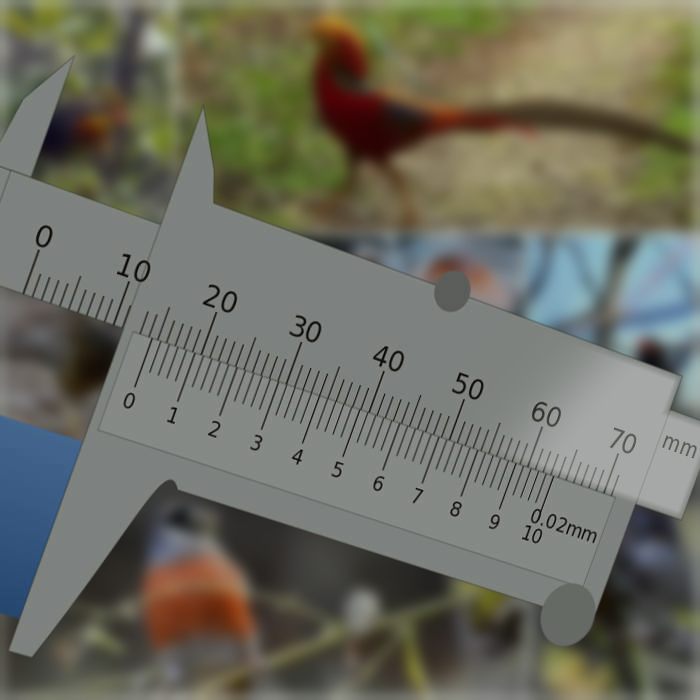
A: 14.4 mm
